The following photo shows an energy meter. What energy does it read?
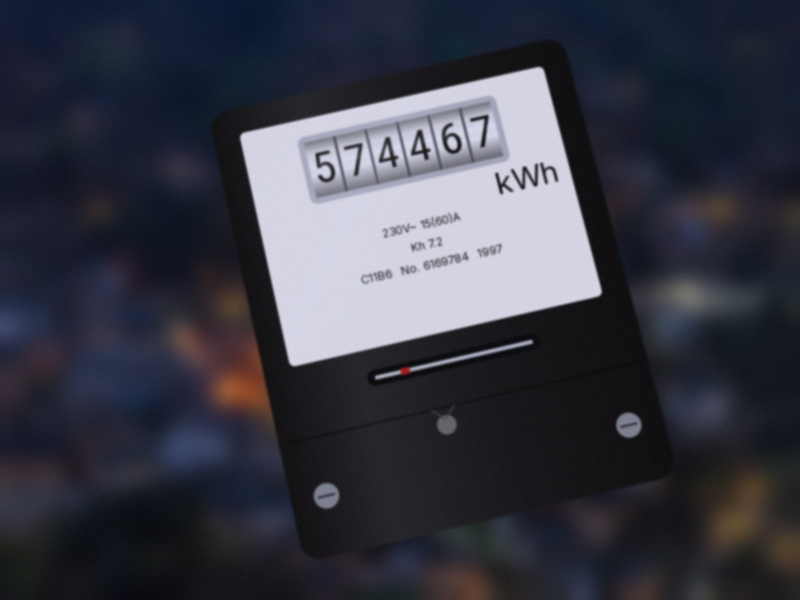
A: 574467 kWh
